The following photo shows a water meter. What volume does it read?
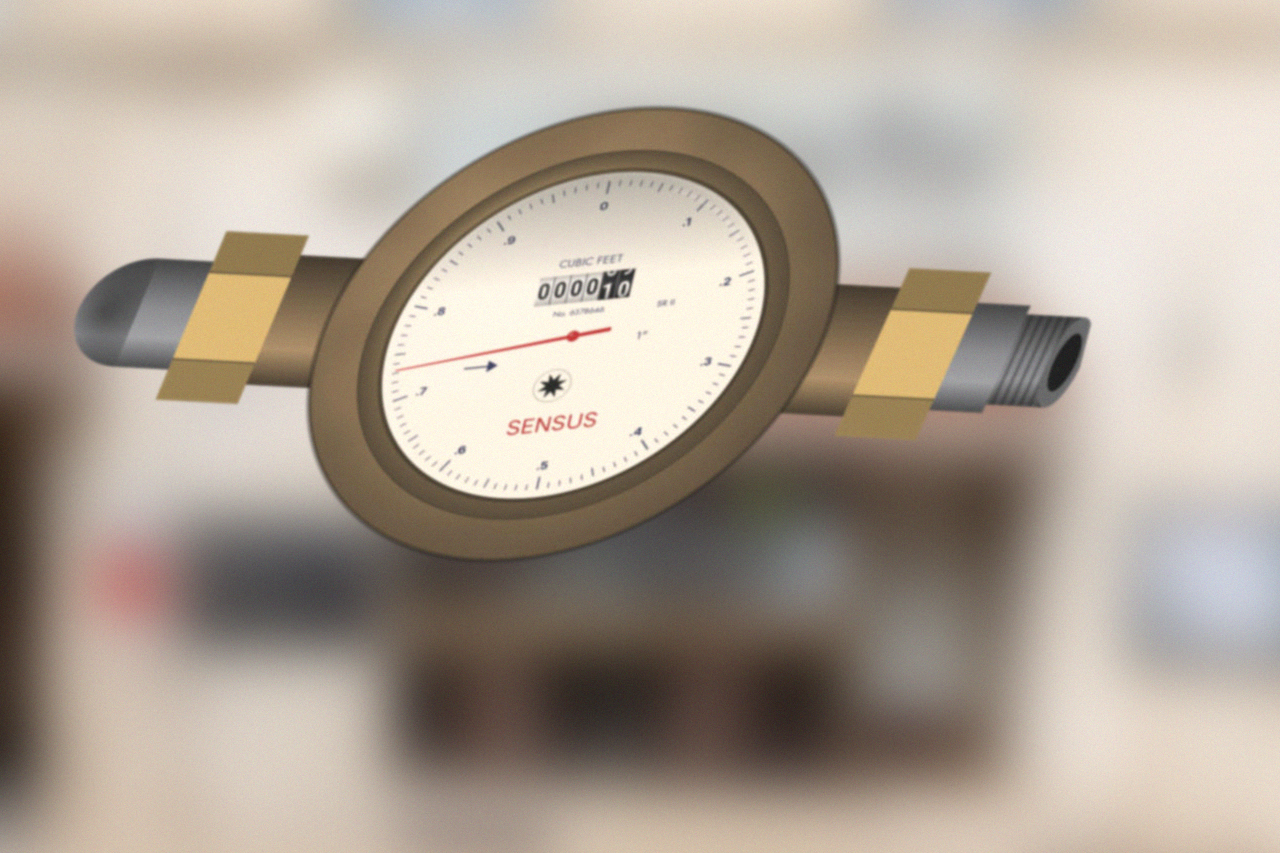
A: 9.73 ft³
